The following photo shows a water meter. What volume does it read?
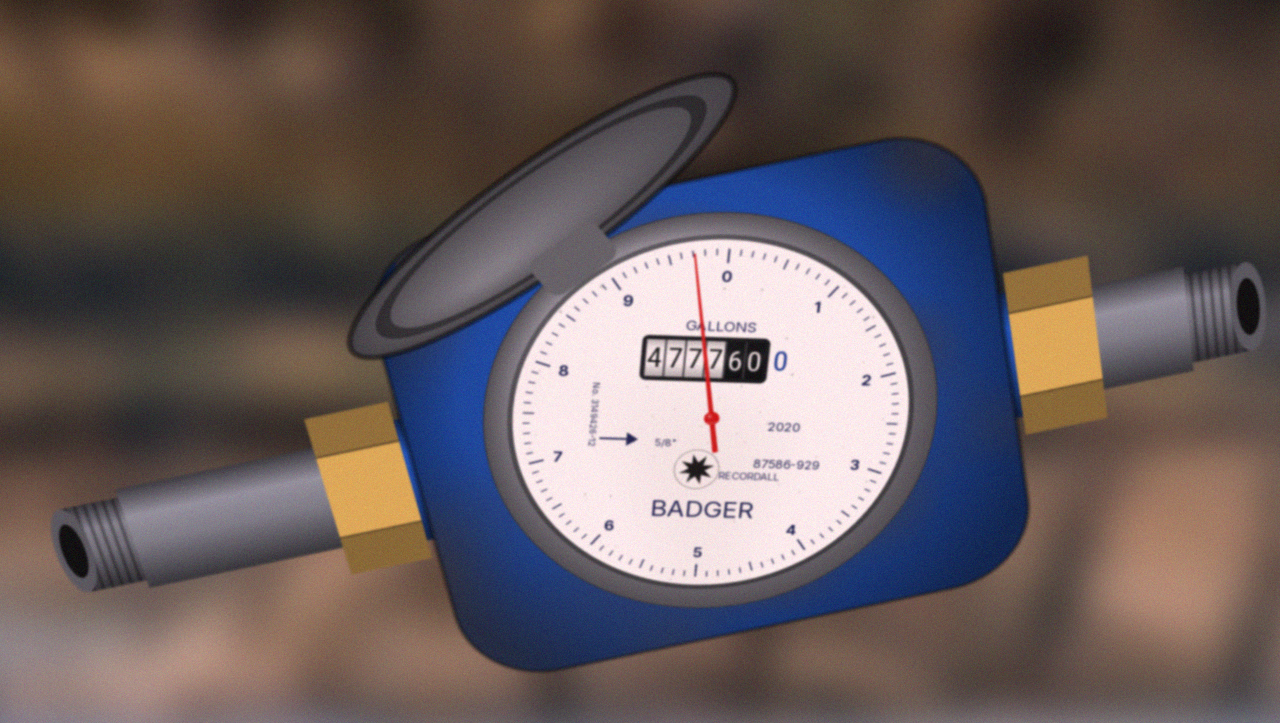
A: 4777599.7 gal
